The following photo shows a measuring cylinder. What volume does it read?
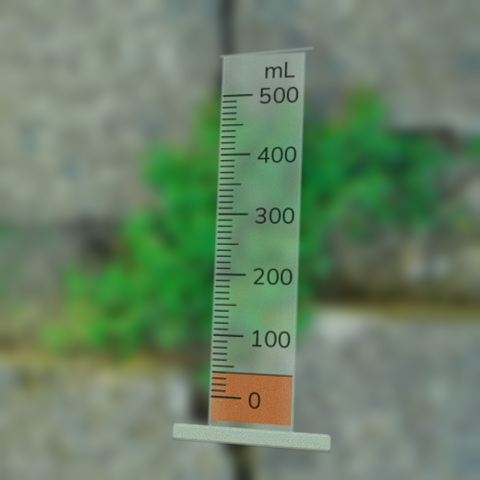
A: 40 mL
